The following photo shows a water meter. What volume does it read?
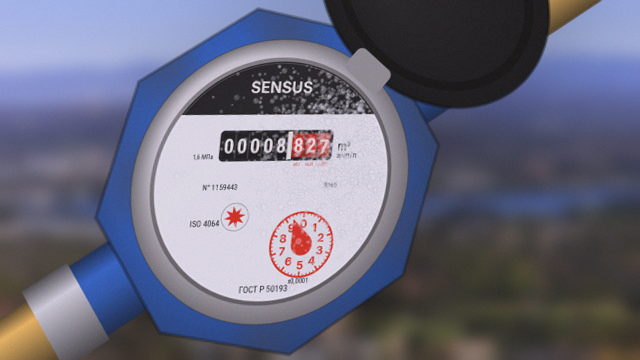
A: 8.8269 m³
